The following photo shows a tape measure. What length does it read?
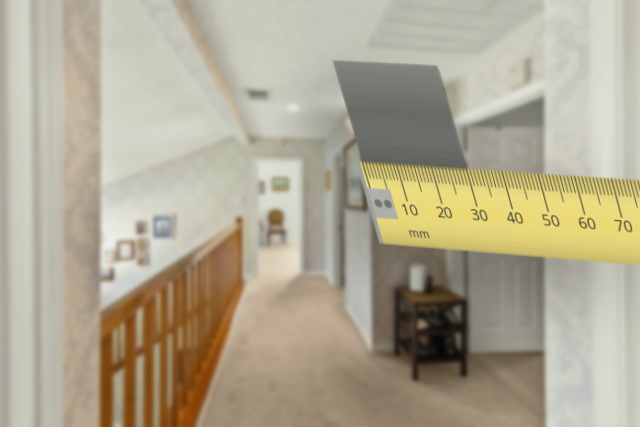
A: 30 mm
